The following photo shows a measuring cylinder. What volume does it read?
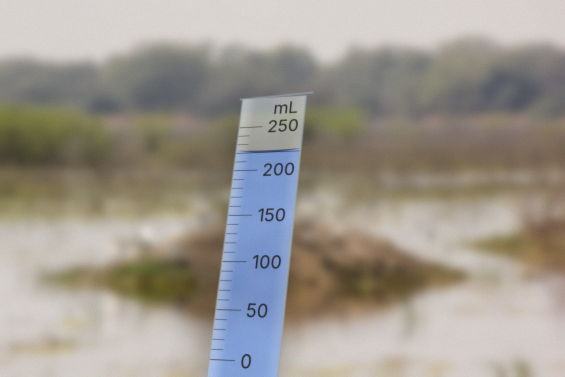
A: 220 mL
